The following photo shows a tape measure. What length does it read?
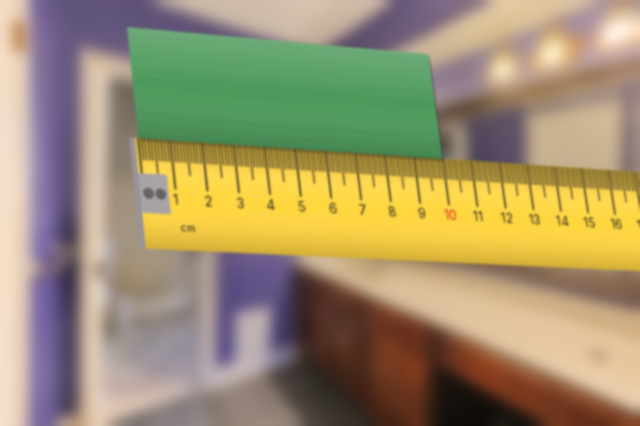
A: 10 cm
